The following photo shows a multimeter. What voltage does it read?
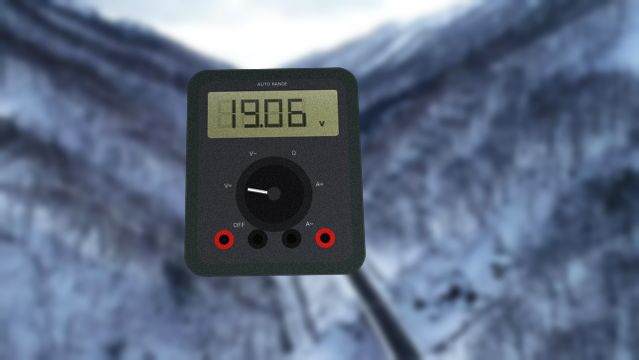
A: 19.06 V
